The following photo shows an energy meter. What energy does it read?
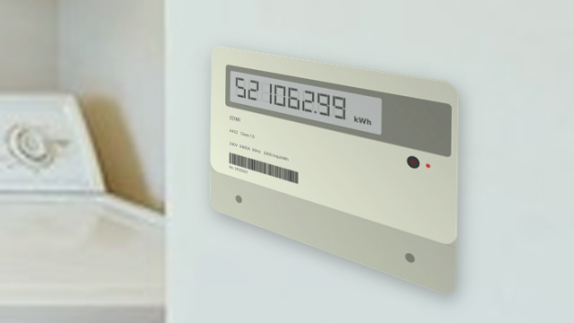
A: 521062.99 kWh
